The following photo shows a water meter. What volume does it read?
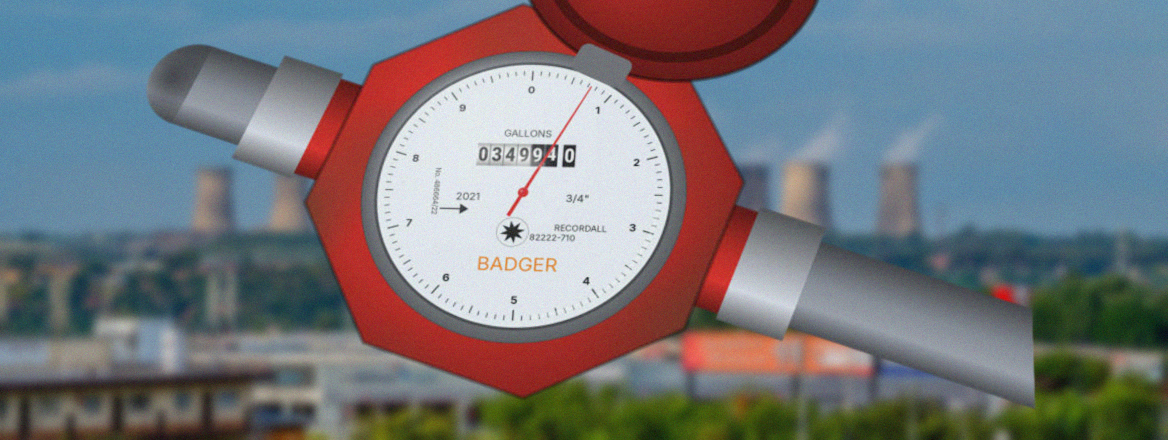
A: 349940.7 gal
